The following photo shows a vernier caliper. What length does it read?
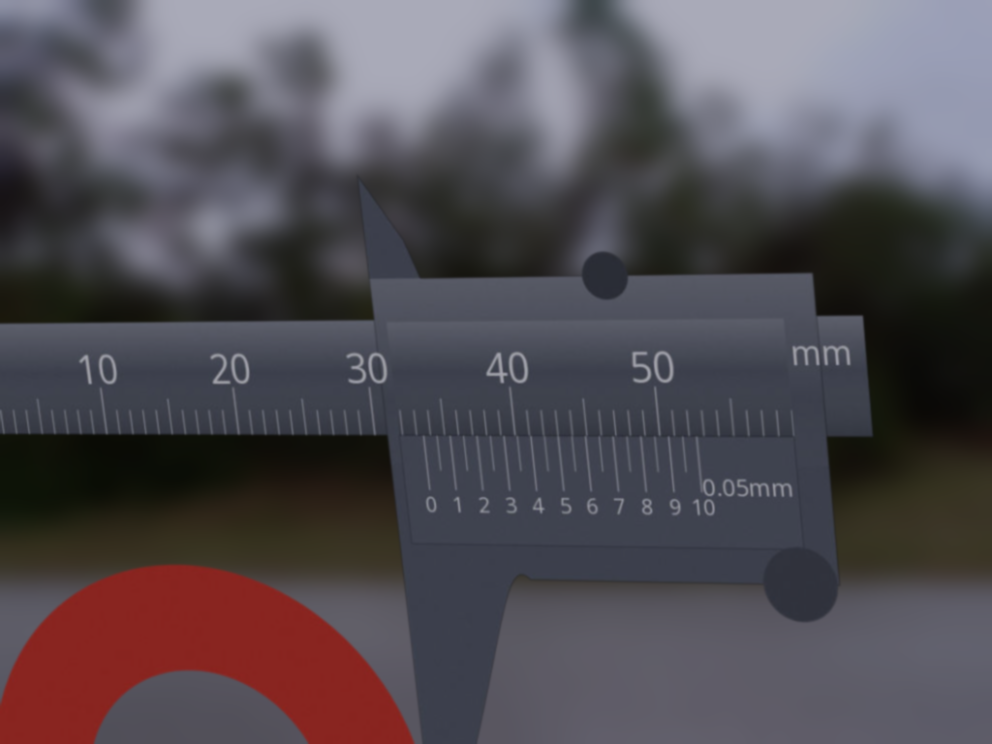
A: 33.5 mm
